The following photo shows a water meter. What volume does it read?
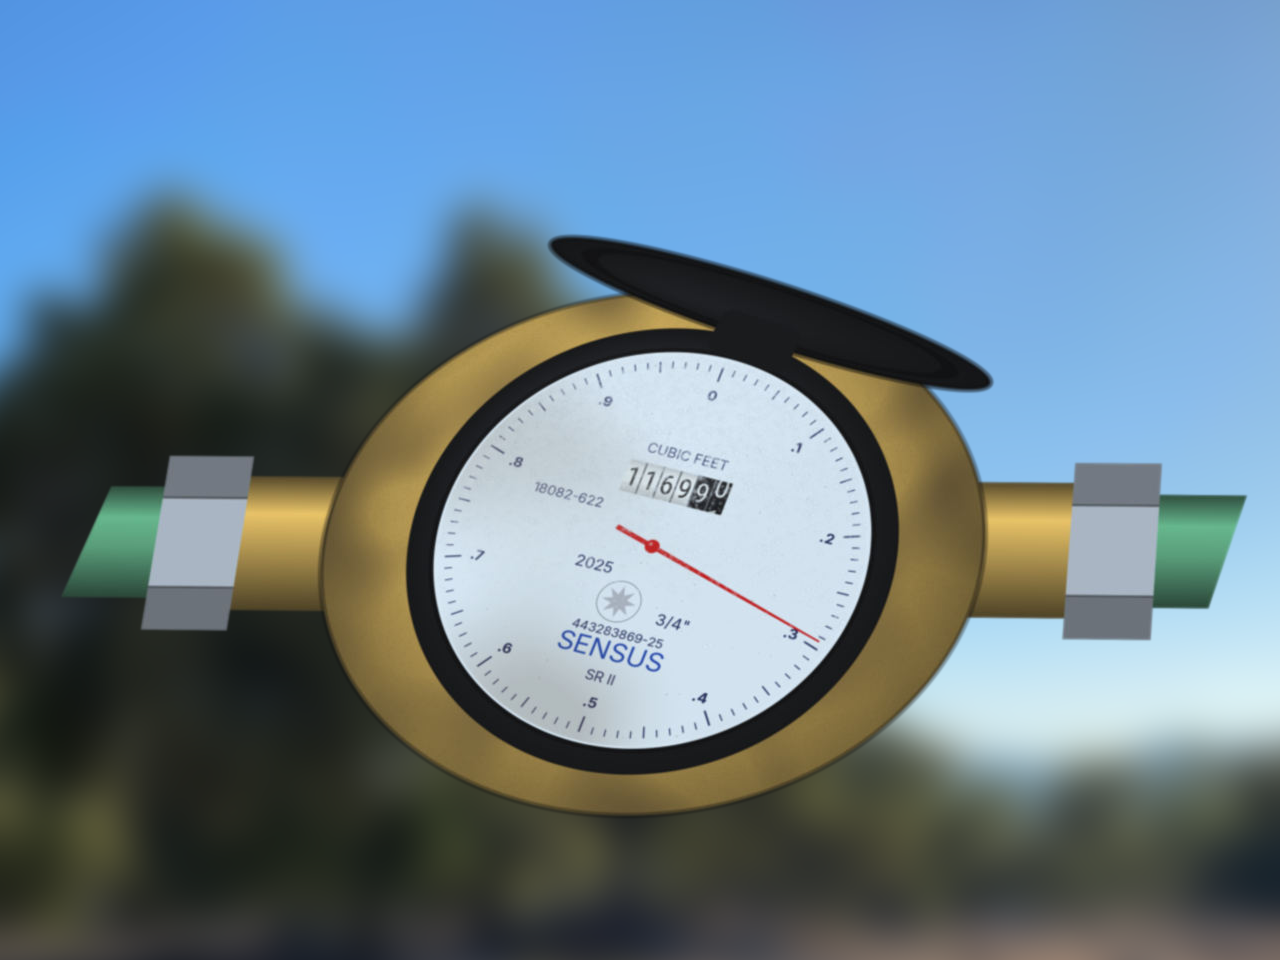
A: 116990.29 ft³
